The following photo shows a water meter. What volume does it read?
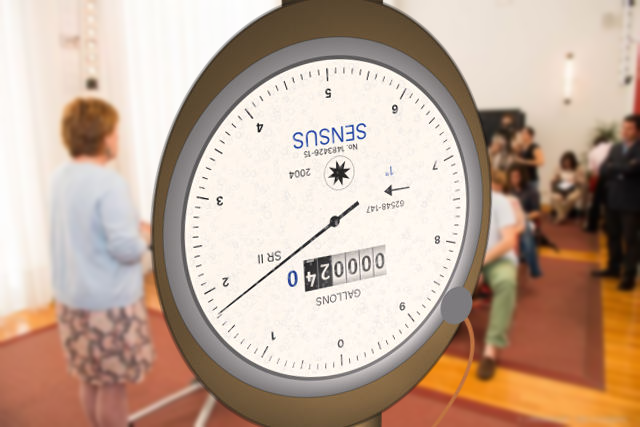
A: 241.7 gal
